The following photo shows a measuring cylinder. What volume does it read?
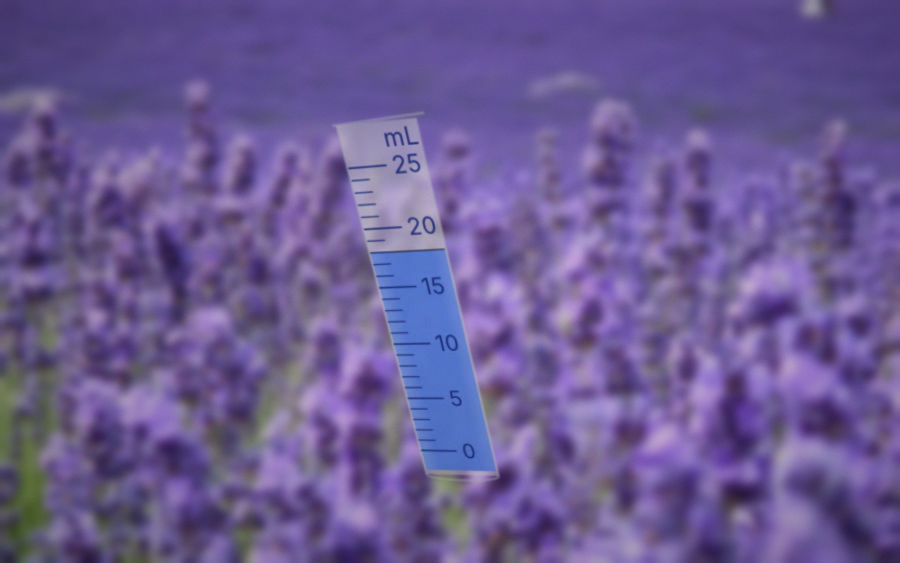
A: 18 mL
